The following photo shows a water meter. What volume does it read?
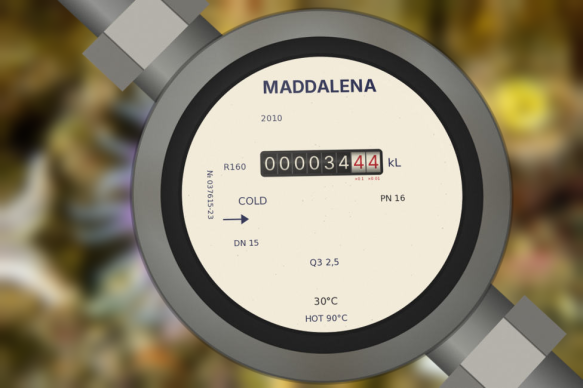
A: 34.44 kL
